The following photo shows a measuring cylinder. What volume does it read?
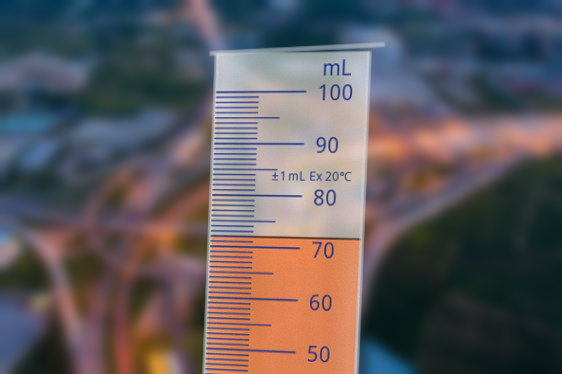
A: 72 mL
